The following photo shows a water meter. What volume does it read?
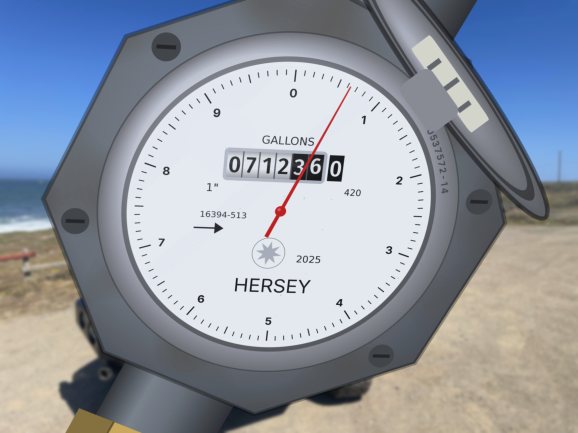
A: 712360.6 gal
